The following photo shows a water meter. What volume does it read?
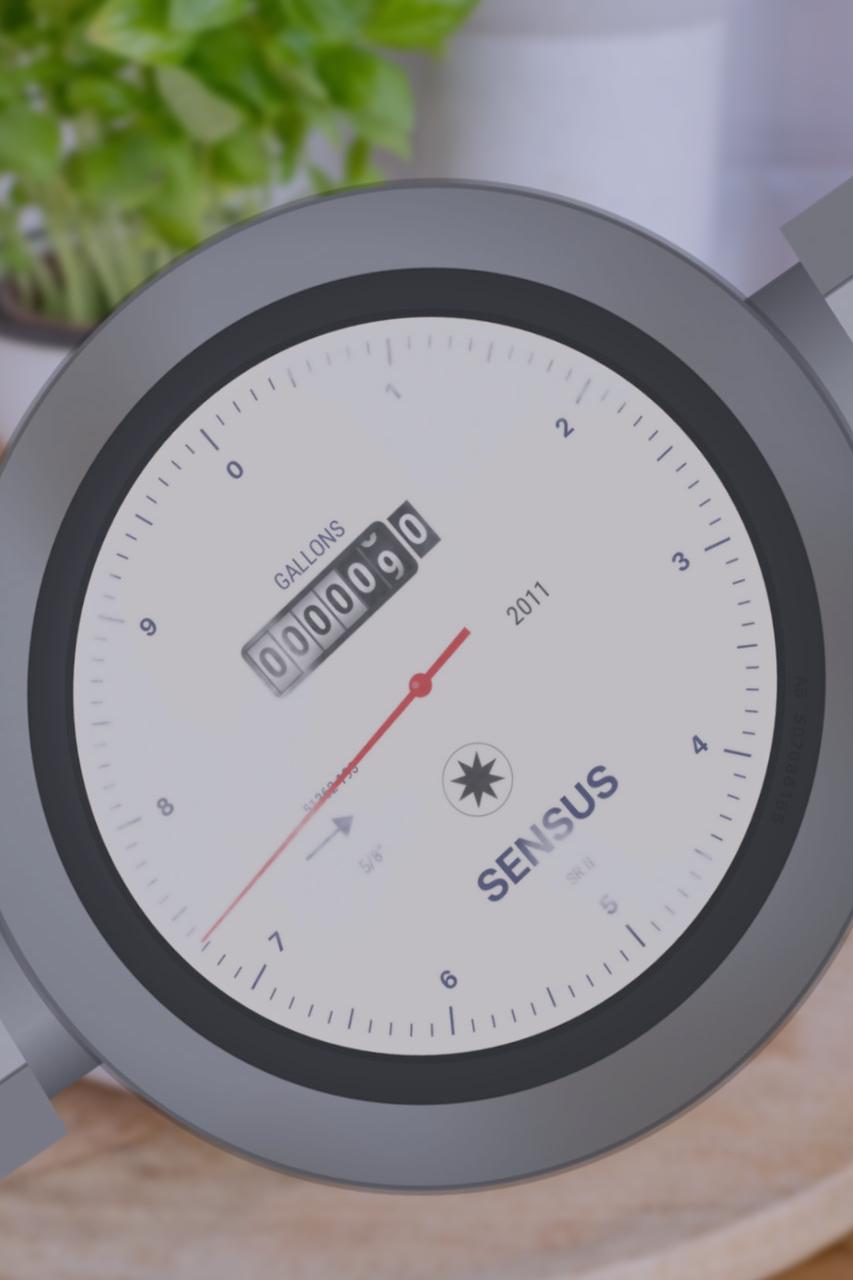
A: 87.3 gal
